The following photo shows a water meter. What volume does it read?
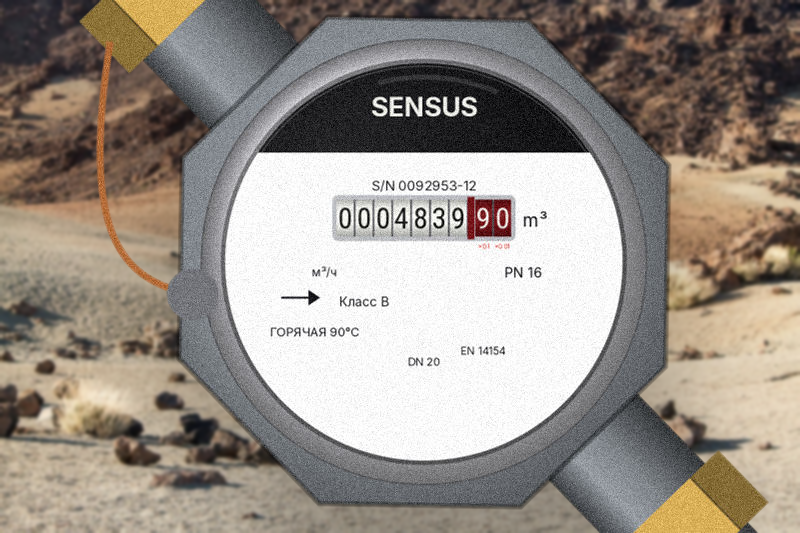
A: 4839.90 m³
